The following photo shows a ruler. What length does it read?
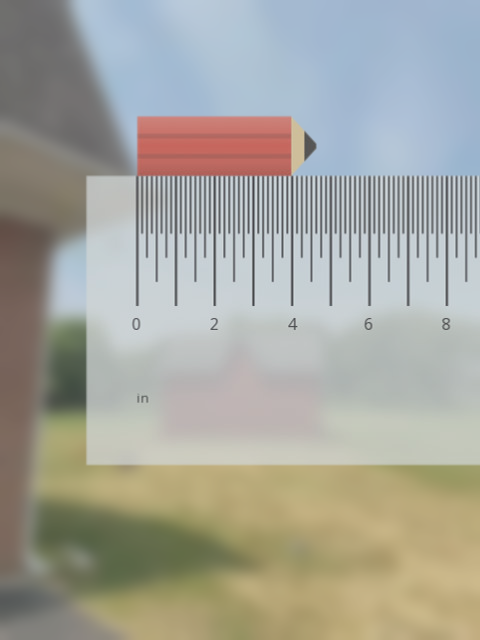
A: 4.625 in
